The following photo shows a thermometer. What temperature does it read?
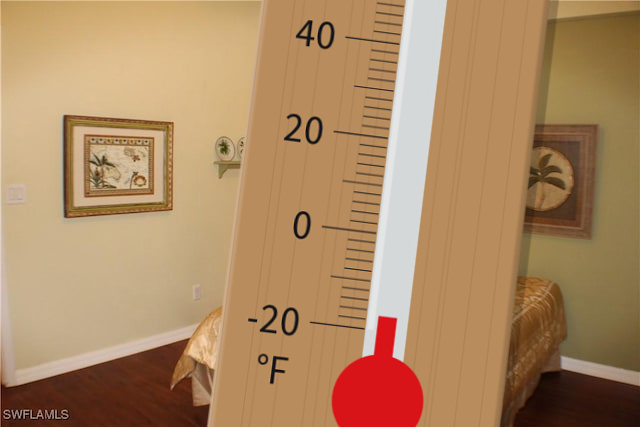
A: -17 °F
